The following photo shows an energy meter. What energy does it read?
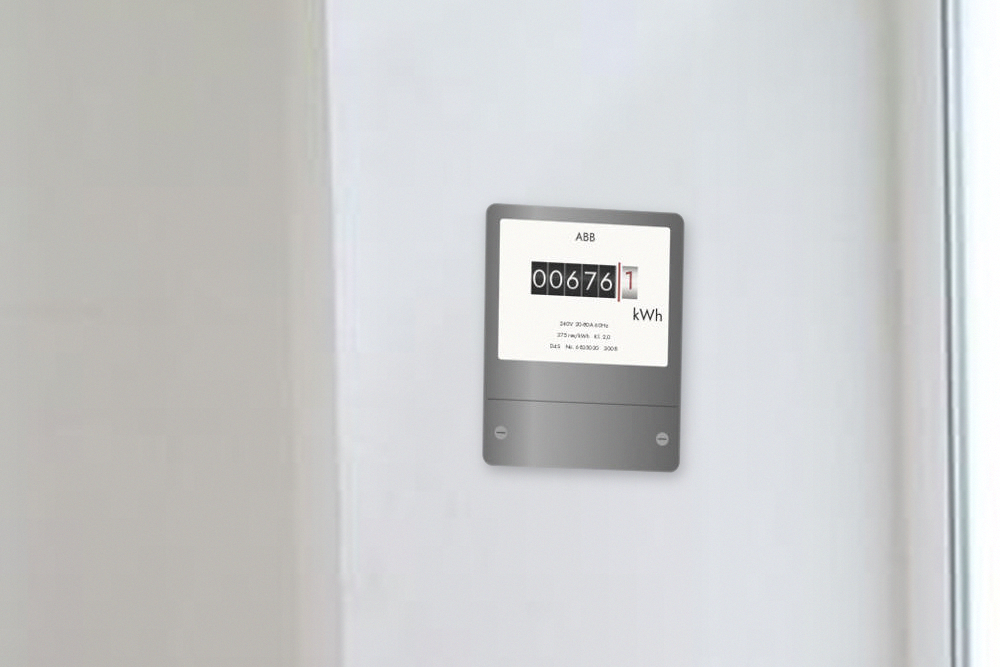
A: 676.1 kWh
